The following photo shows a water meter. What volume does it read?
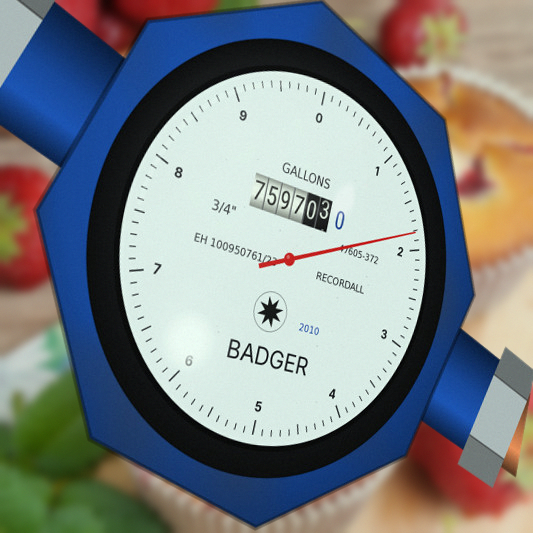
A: 7597031.8 gal
